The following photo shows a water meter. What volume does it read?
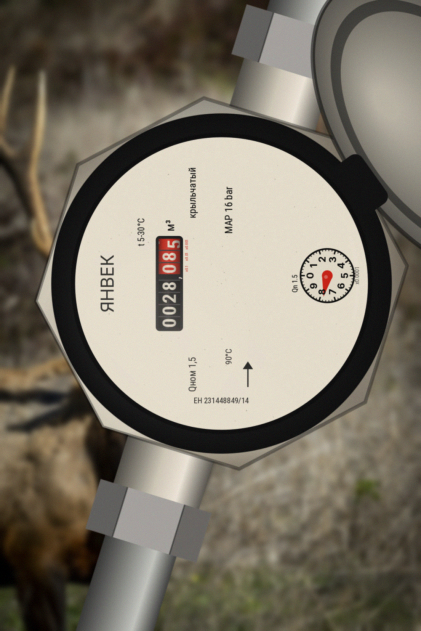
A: 28.0847 m³
